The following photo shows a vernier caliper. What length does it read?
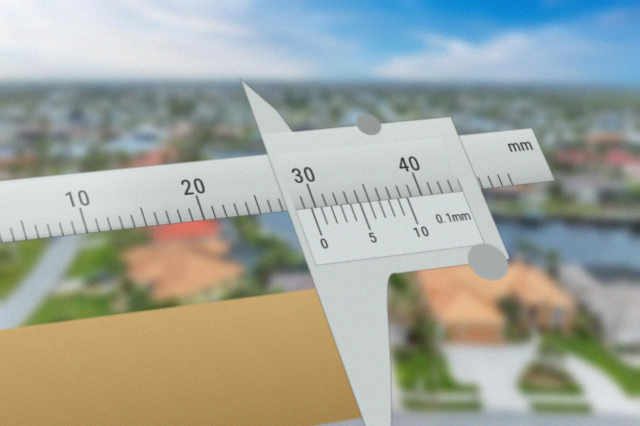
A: 29.6 mm
